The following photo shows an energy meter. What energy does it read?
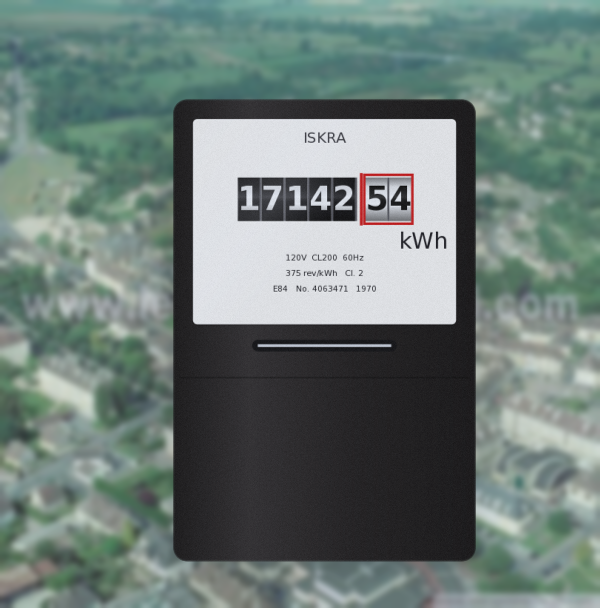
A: 17142.54 kWh
